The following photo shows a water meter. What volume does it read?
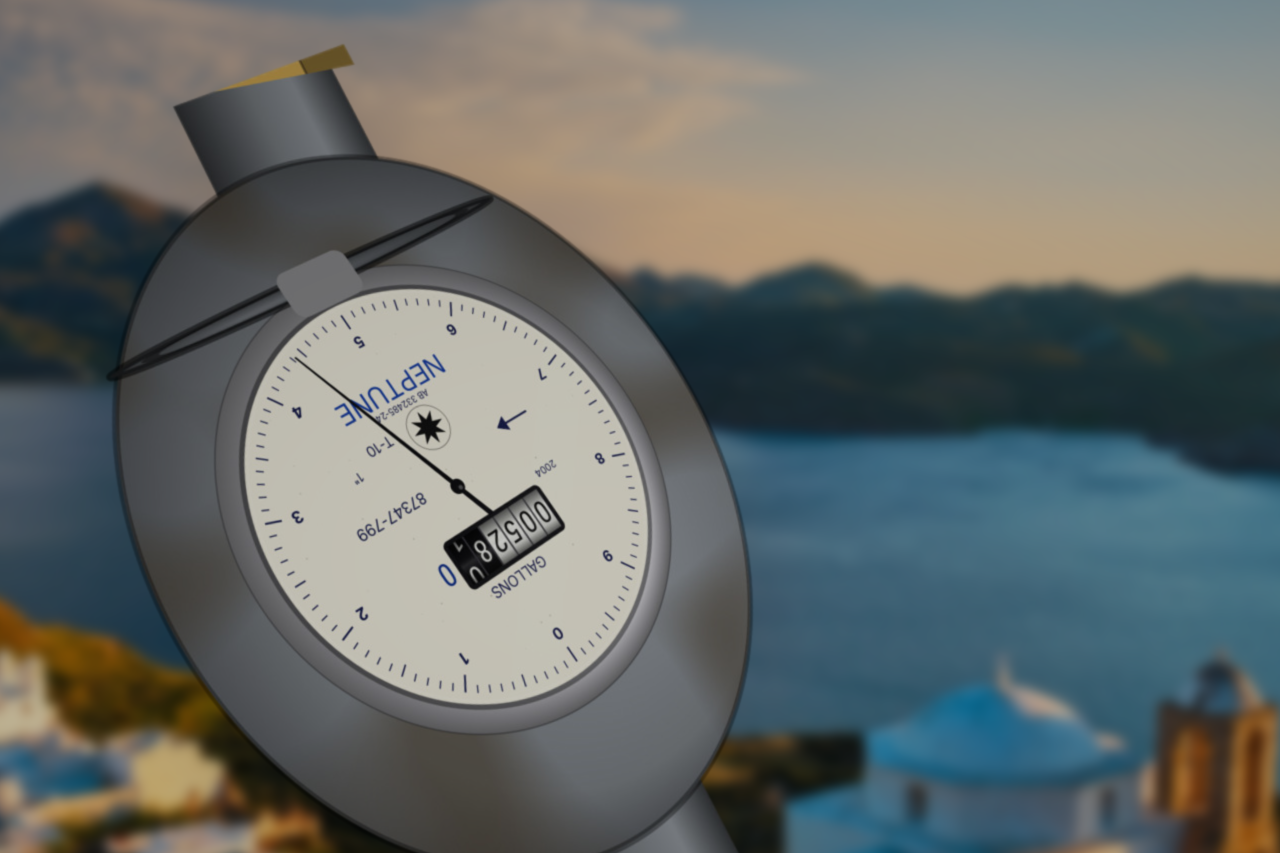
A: 52804.4 gal
